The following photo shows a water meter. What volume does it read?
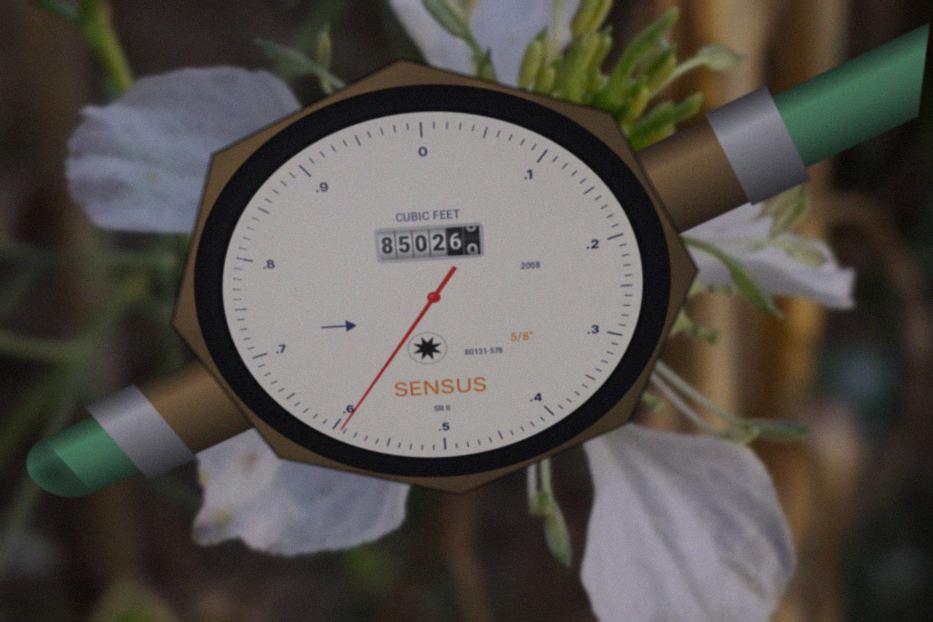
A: 850268.59 ft³
